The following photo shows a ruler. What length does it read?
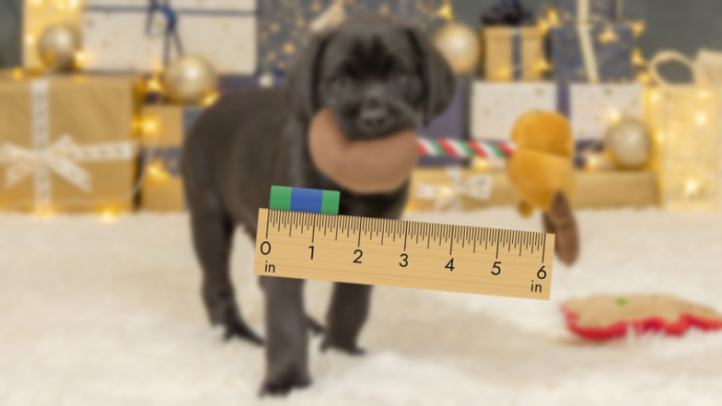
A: 1.5 in
